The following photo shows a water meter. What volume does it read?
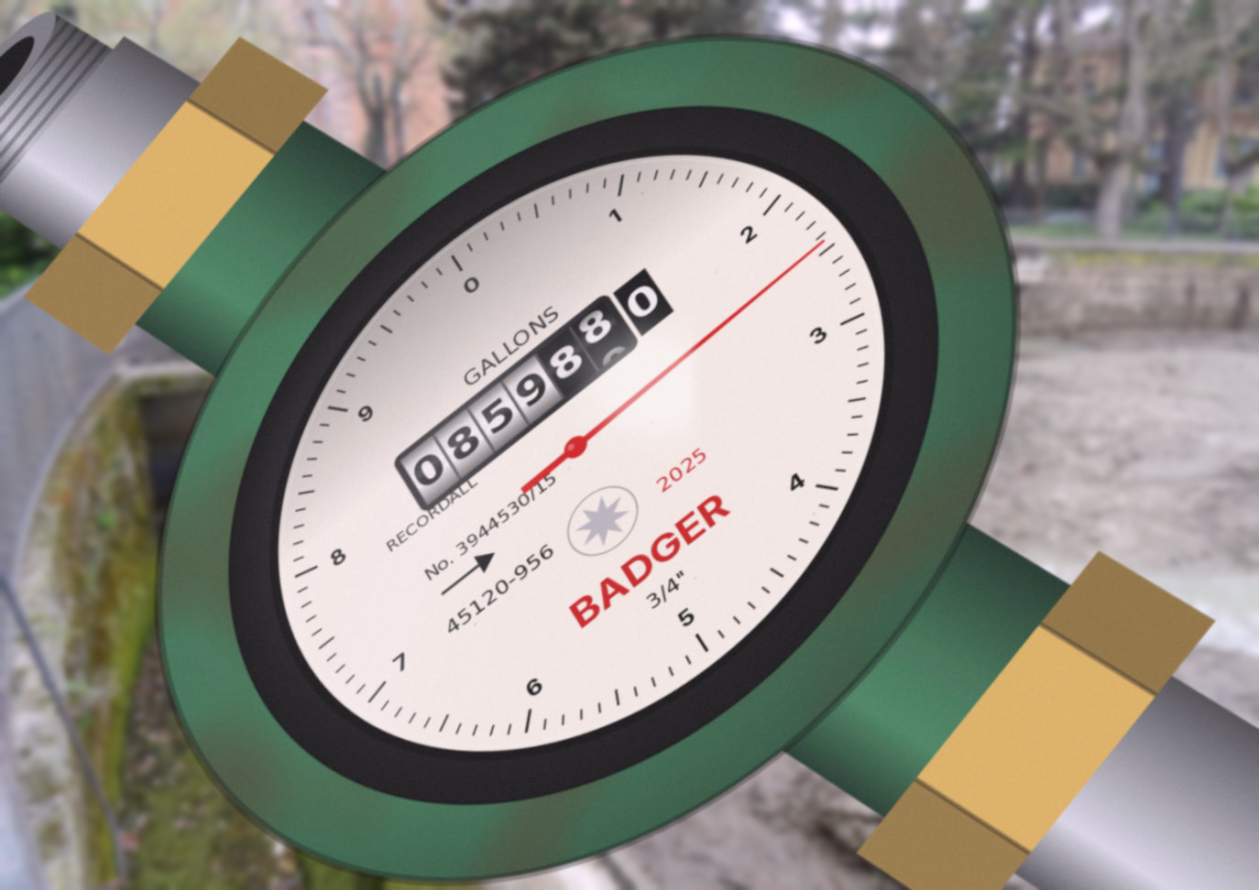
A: 859882.4 gal
